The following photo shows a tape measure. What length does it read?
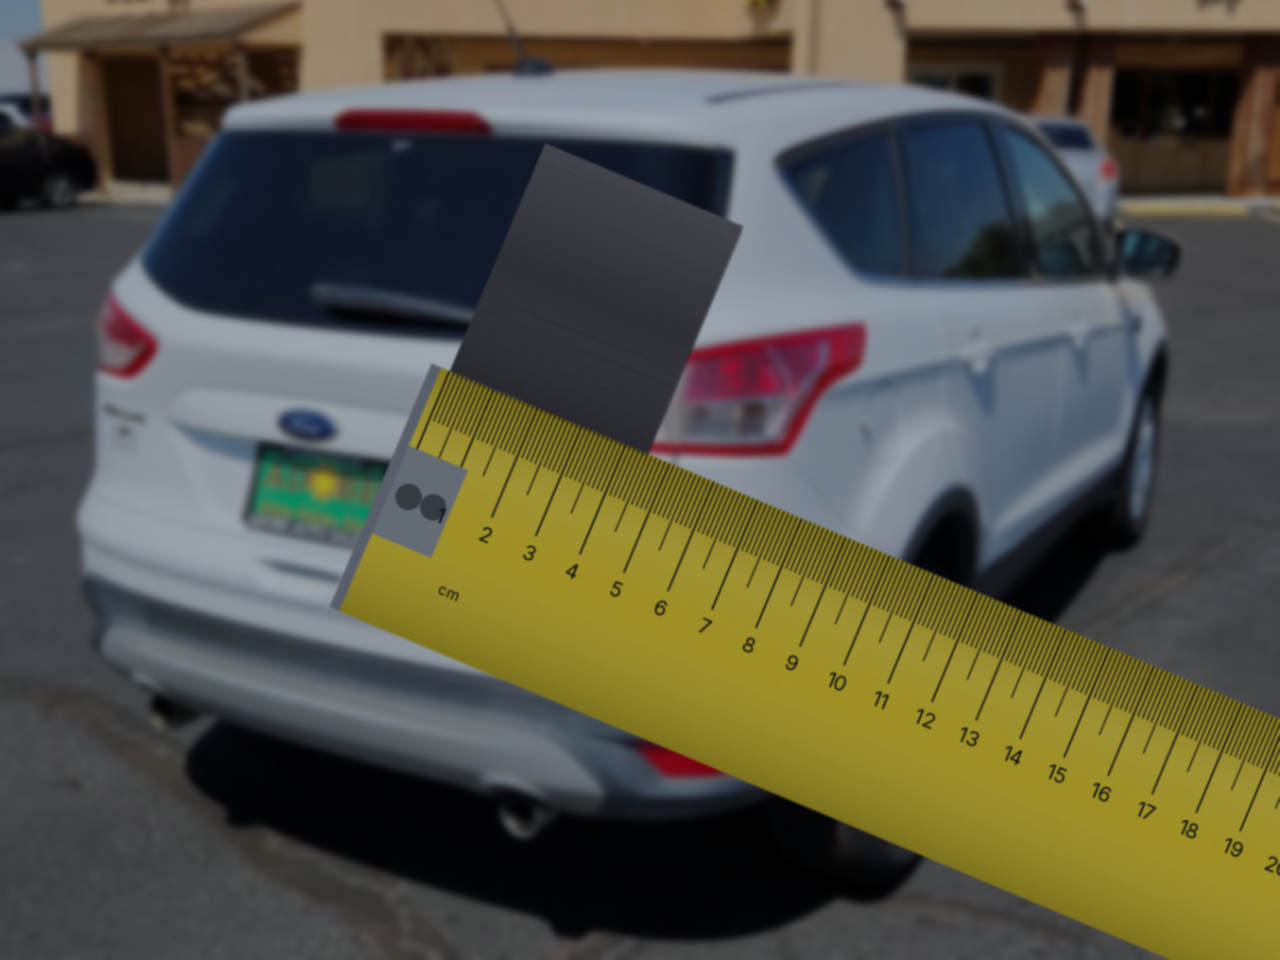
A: 4.5 cm
